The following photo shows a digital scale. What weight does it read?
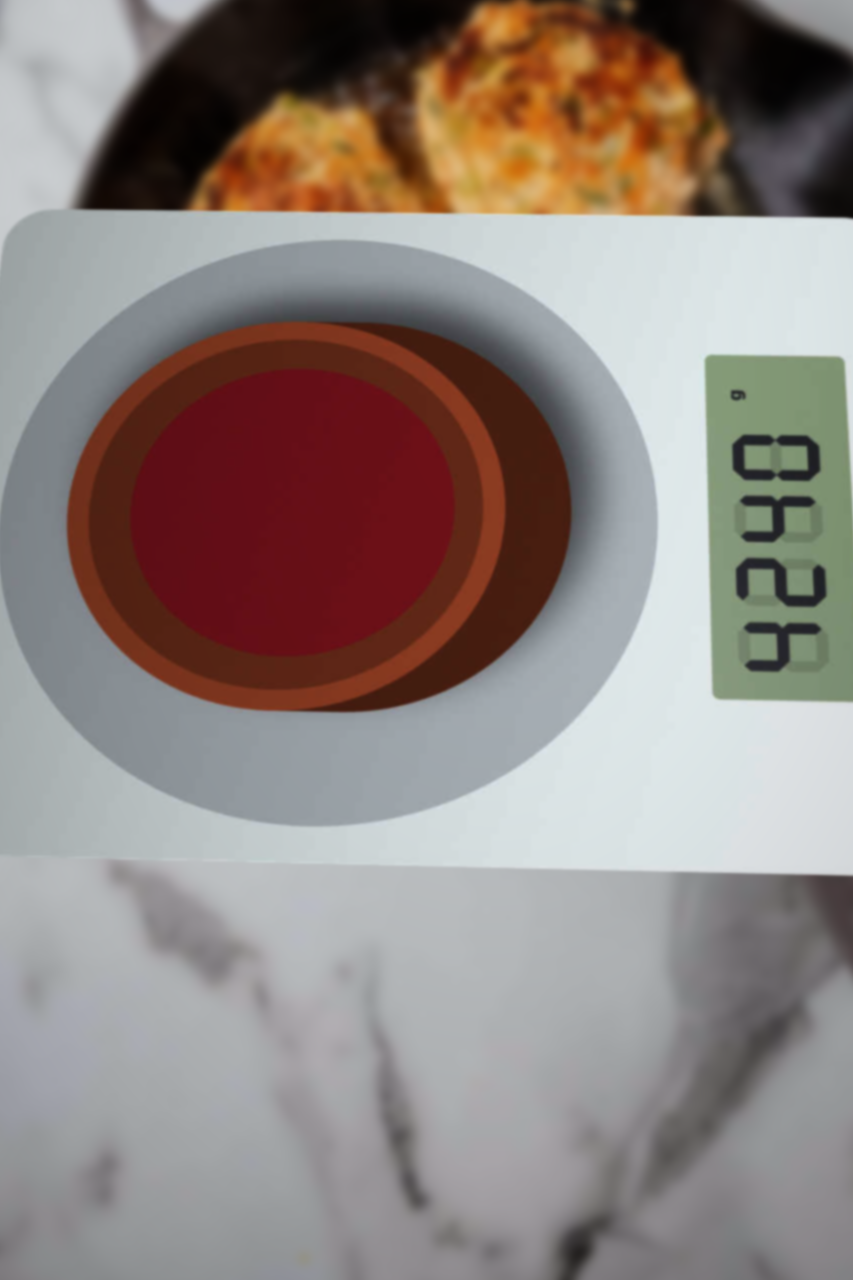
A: 4240 g
